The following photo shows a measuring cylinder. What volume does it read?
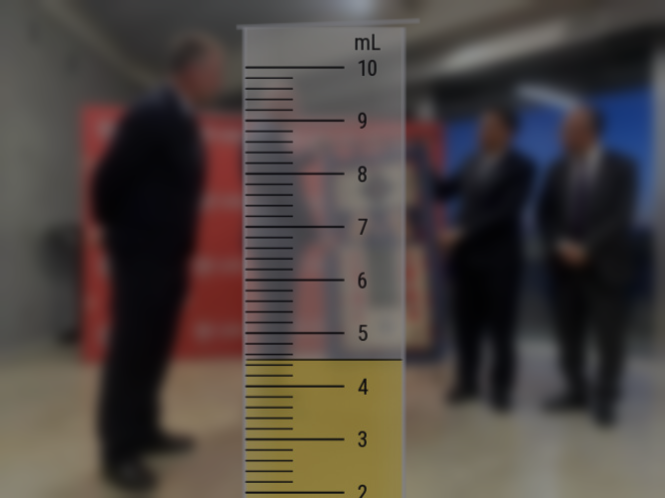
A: 4.5 mL
